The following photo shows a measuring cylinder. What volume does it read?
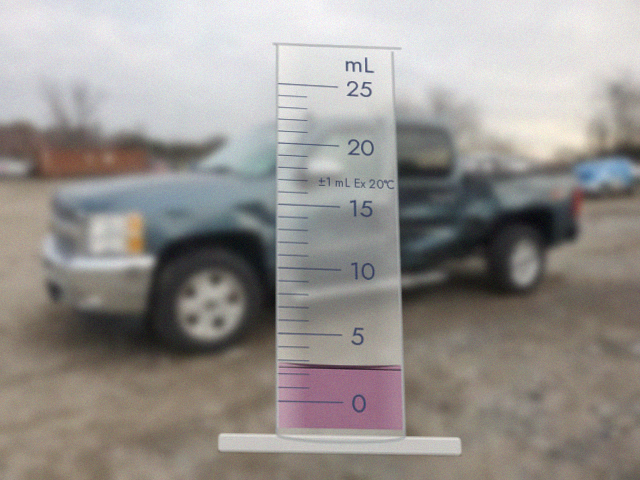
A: 2.5 mL
